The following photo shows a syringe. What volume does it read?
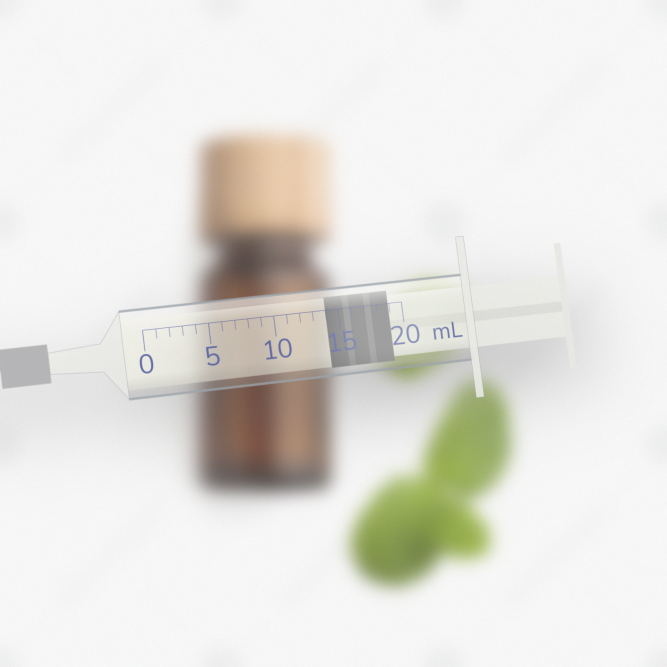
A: 14 mL
